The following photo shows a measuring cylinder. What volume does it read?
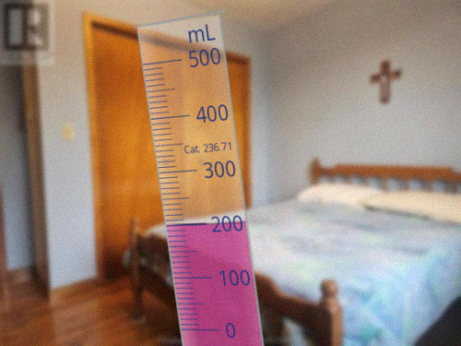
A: 200 mL
